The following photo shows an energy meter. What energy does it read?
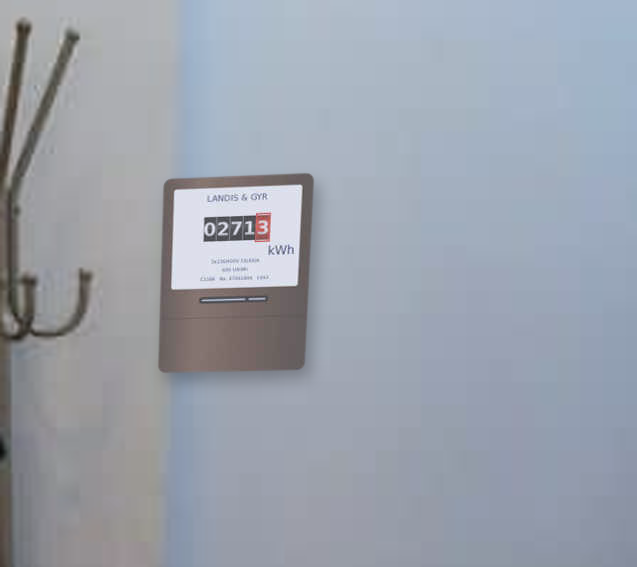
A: 271.3 kWh
